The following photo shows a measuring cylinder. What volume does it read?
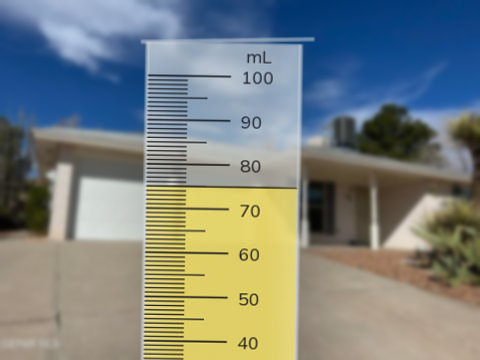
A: 75 mL
